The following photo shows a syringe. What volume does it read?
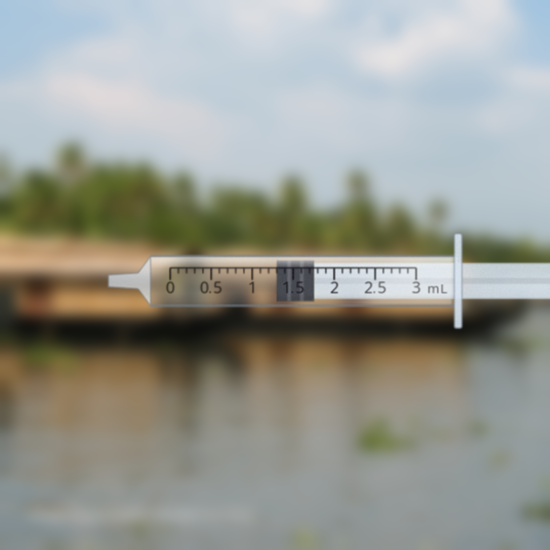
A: 1.3 mL
